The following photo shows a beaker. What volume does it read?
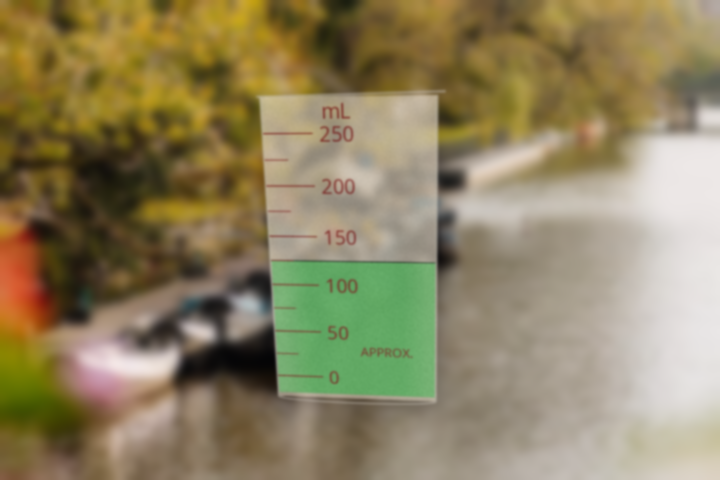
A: 125 mL
